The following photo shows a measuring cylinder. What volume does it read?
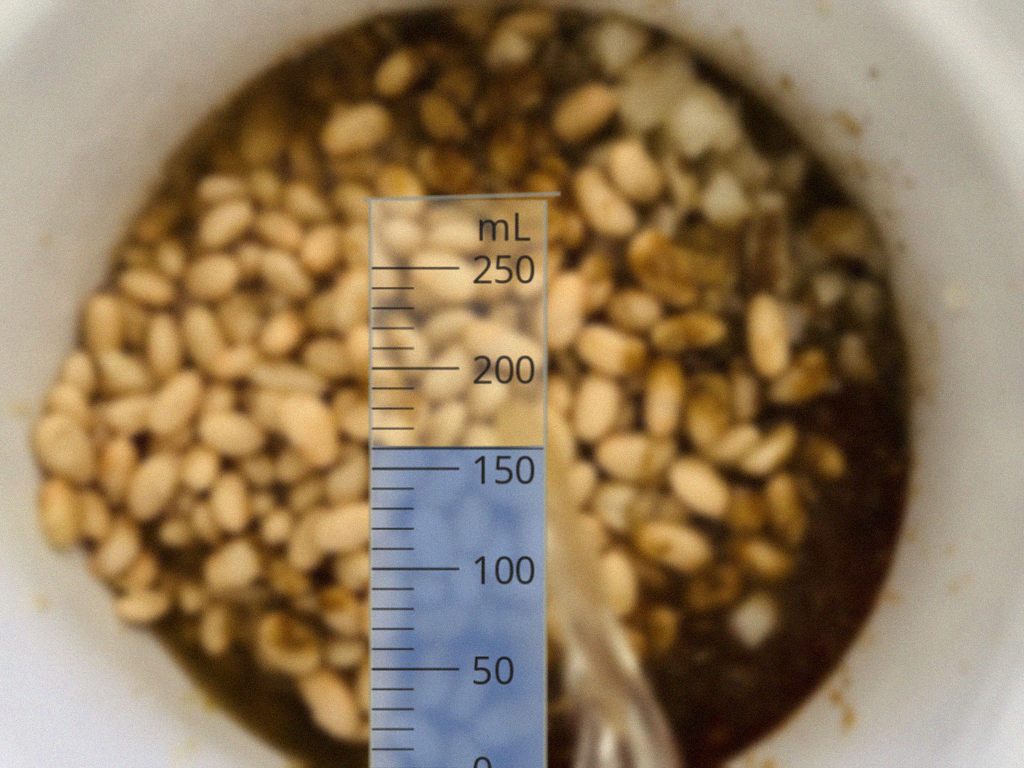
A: 160 mL
